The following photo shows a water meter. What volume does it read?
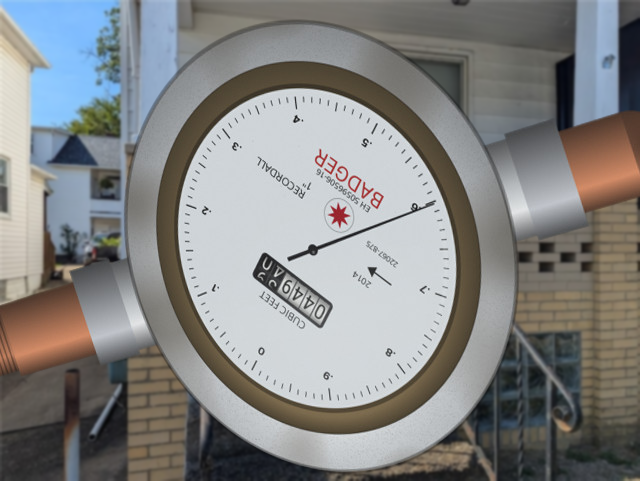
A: 44939.60 ft³
